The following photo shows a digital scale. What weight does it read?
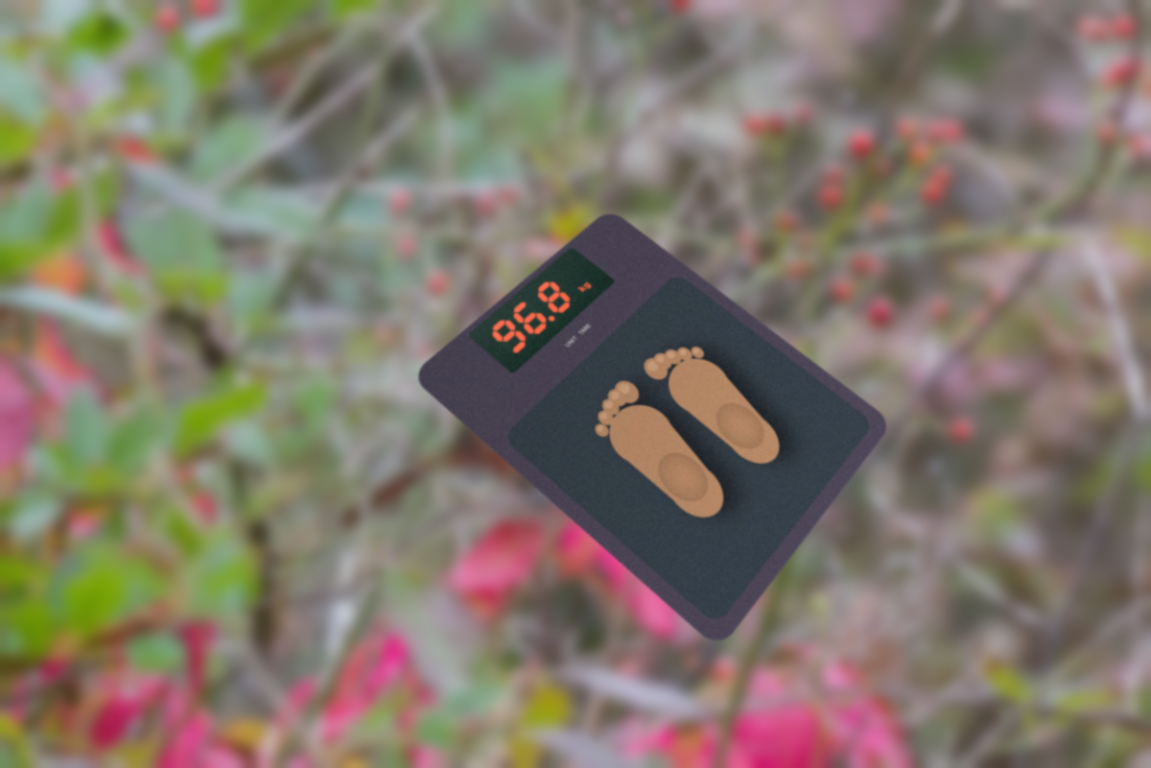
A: 96.8 kg
